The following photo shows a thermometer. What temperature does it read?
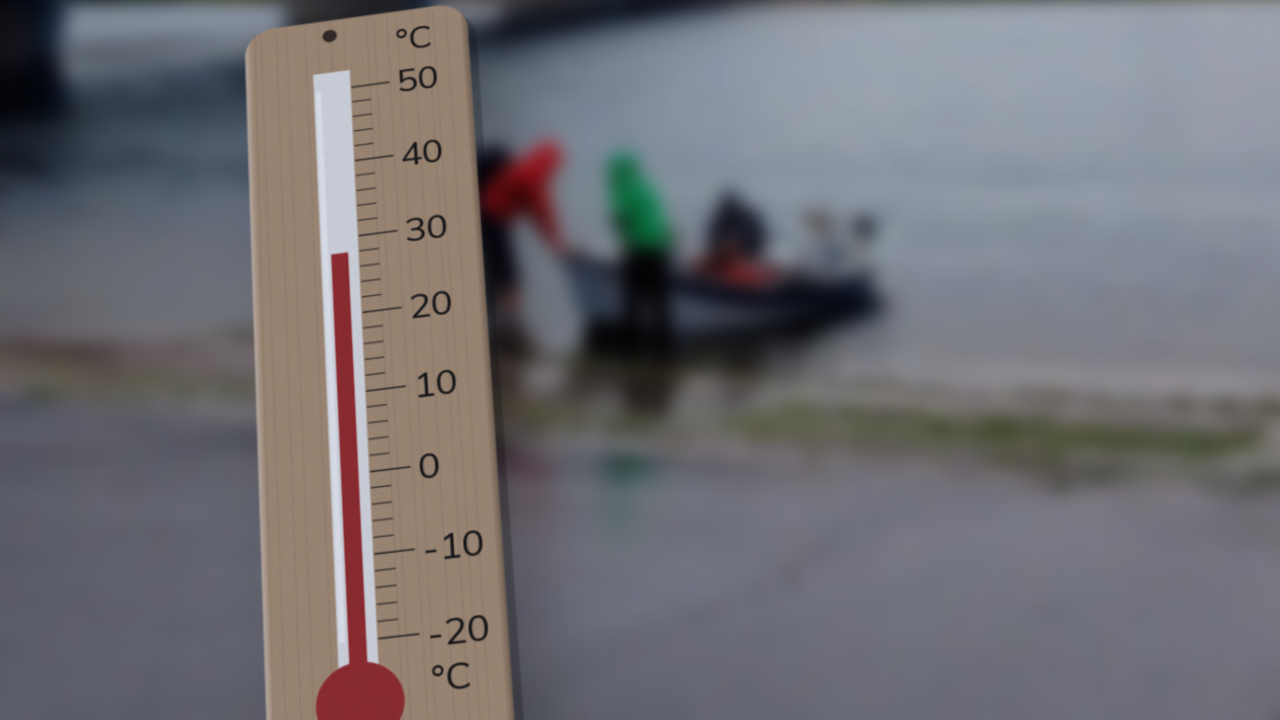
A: 28 °C
